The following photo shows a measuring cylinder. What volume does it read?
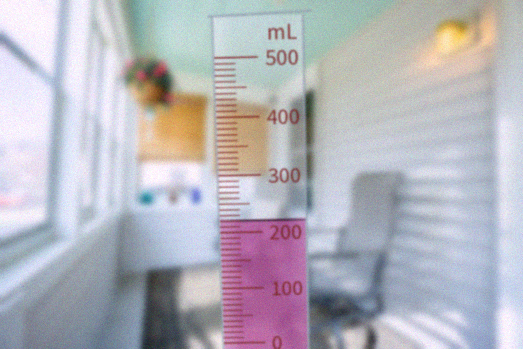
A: 220 mL
